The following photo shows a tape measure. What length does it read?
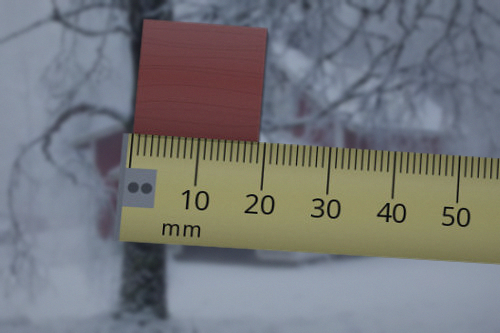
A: 19 mm
